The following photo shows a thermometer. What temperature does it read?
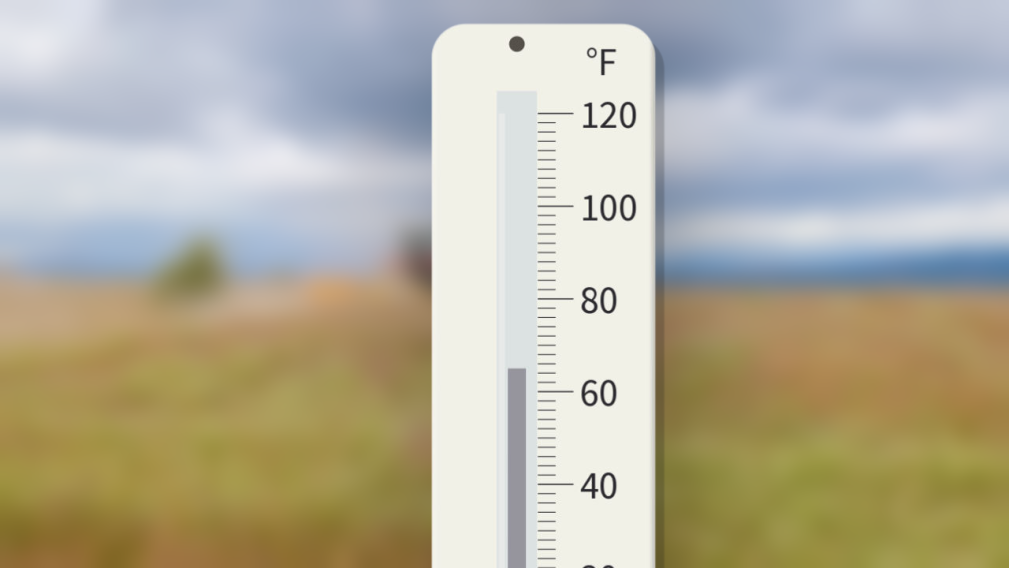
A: 65 °F
